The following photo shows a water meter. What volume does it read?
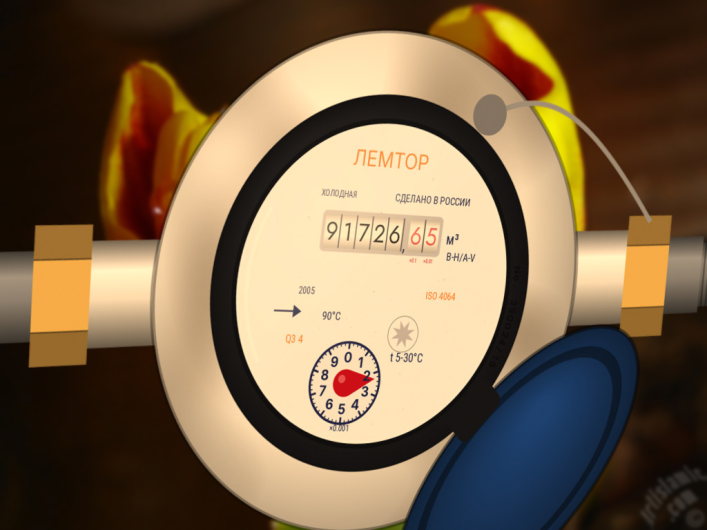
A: 91726.652 m³
